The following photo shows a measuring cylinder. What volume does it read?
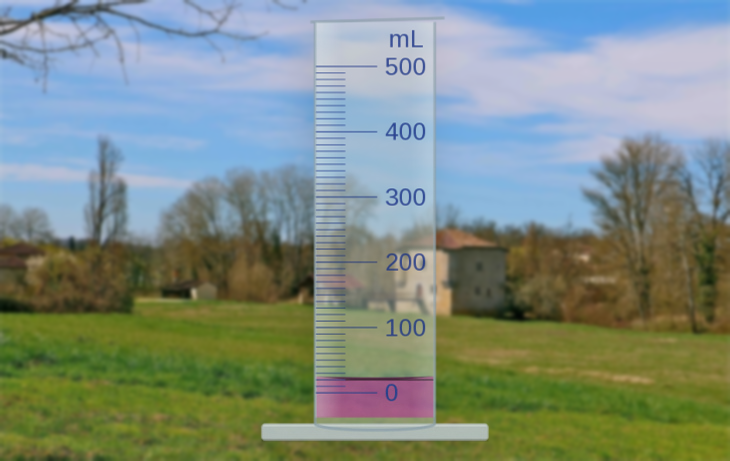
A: 20 mL
